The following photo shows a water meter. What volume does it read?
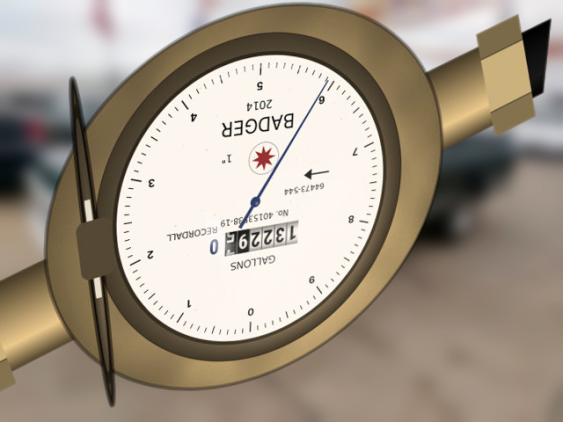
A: 1322945.9 gal
